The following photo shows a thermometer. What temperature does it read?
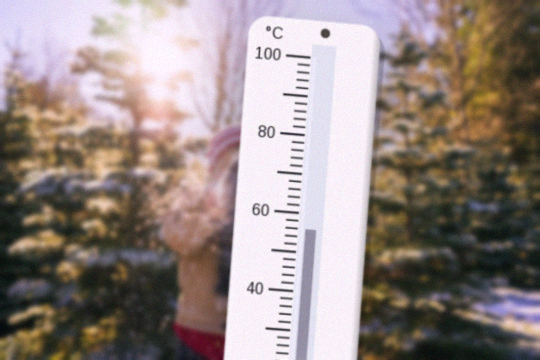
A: 56 °C
